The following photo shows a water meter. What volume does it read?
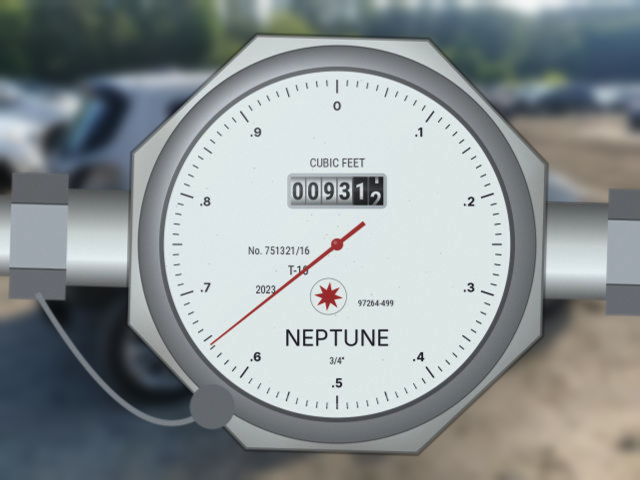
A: 9311.64 ft³
